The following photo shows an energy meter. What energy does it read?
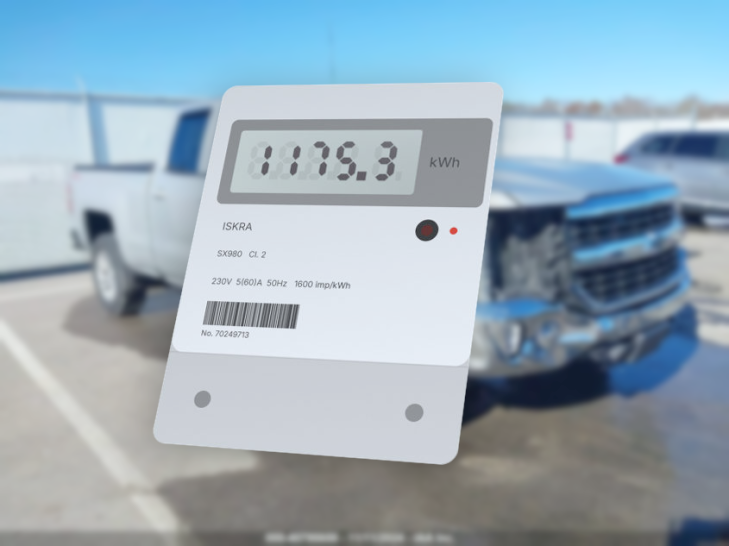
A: 1175.3 kWh
